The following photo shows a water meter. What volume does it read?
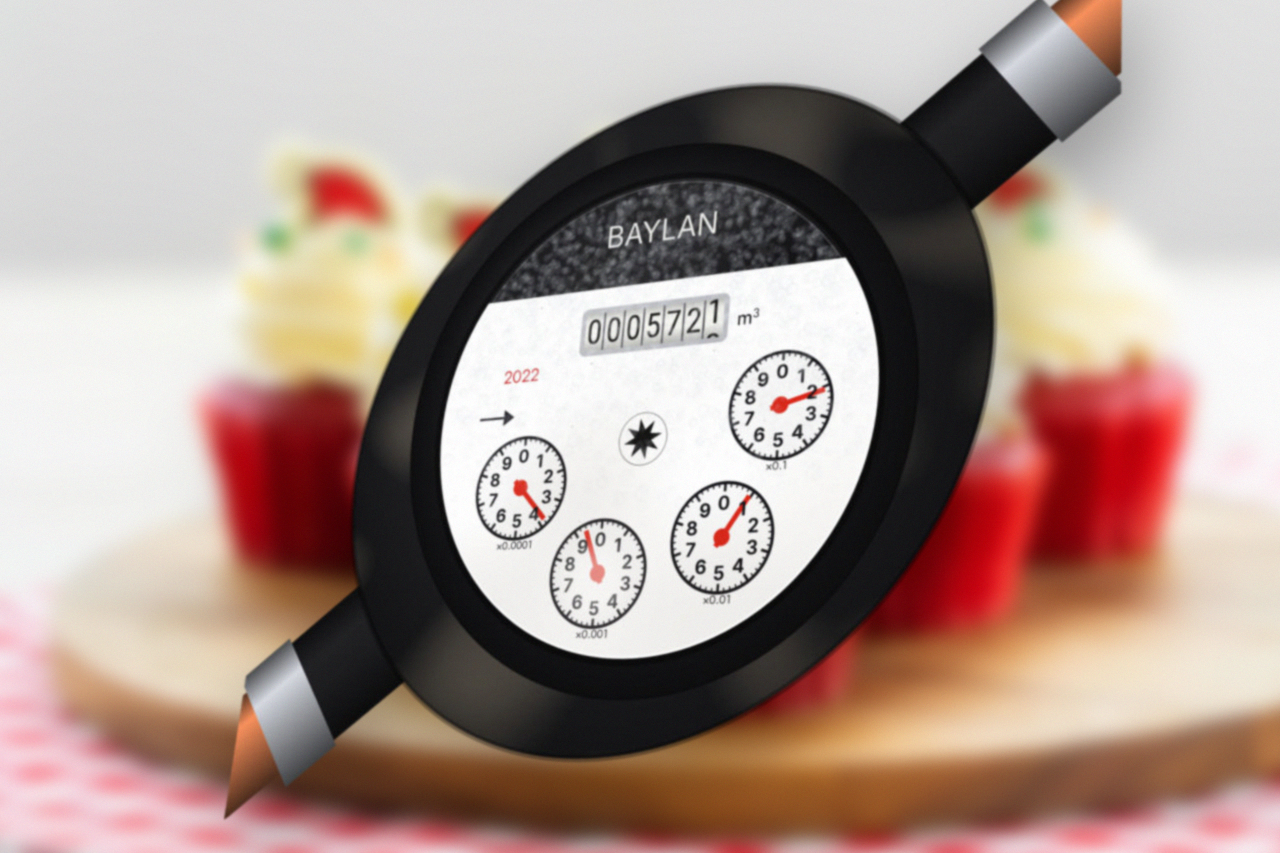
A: 5721.2093 m³
